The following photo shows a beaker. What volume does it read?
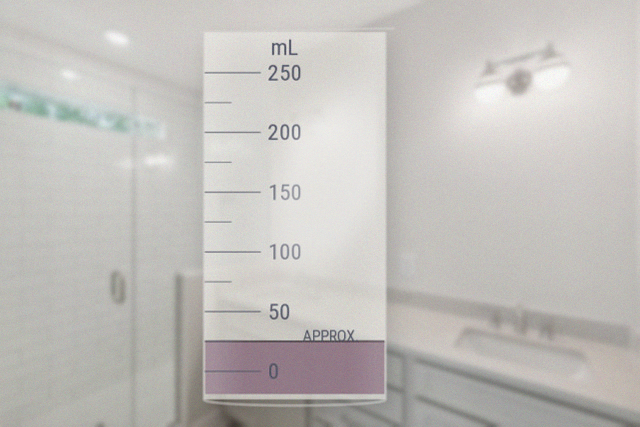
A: 25 mL
